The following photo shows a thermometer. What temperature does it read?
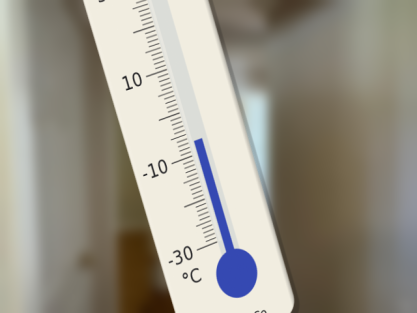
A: -7 °C
